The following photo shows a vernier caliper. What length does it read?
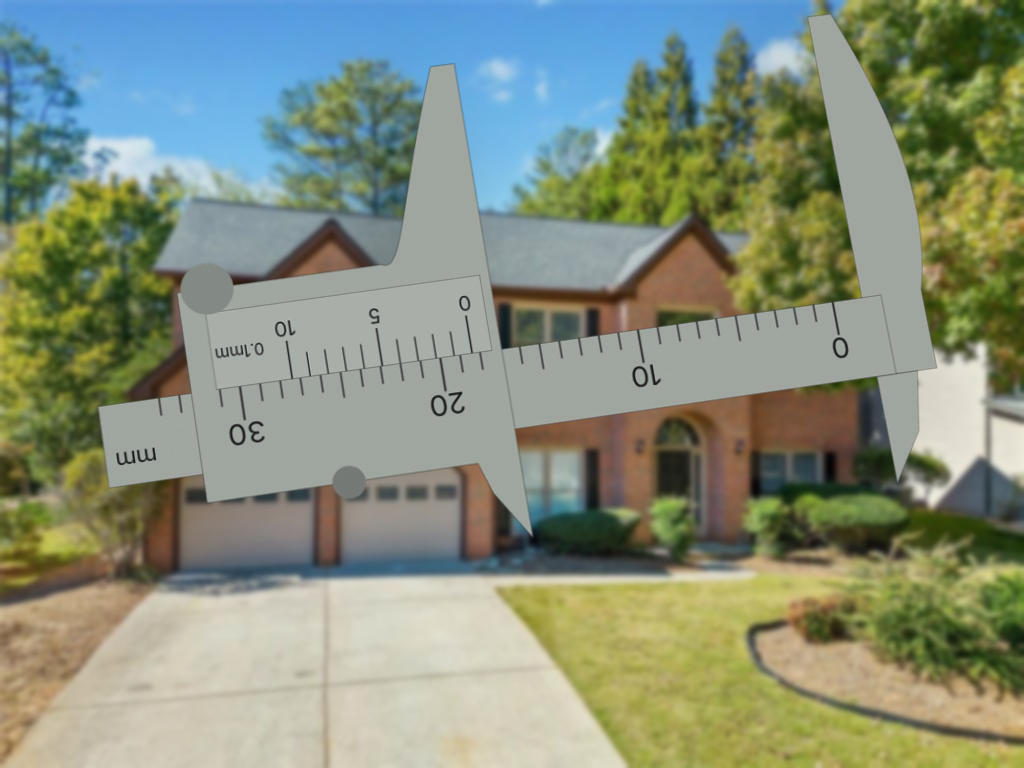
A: 18.4 mm
